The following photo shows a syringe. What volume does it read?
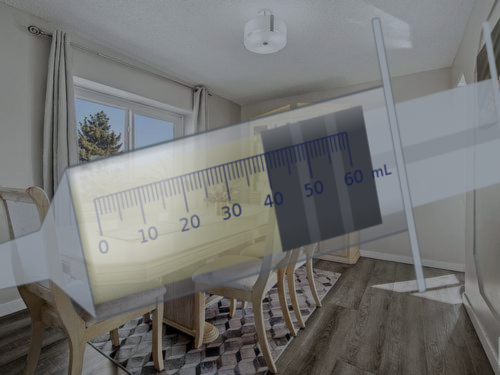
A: 40 mL
